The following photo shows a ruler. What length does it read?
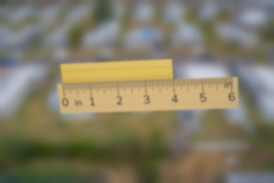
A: 4 in
